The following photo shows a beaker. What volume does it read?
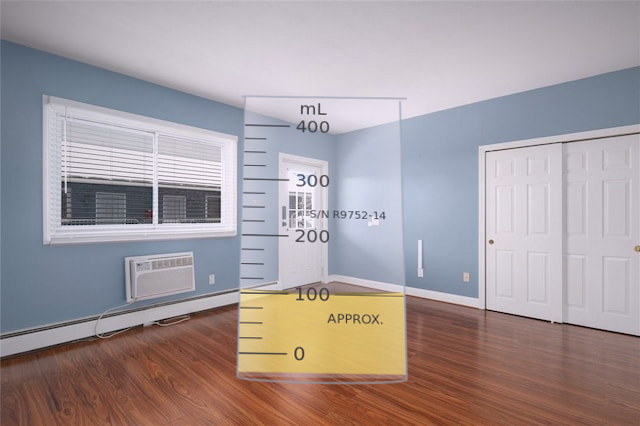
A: 100 mL
